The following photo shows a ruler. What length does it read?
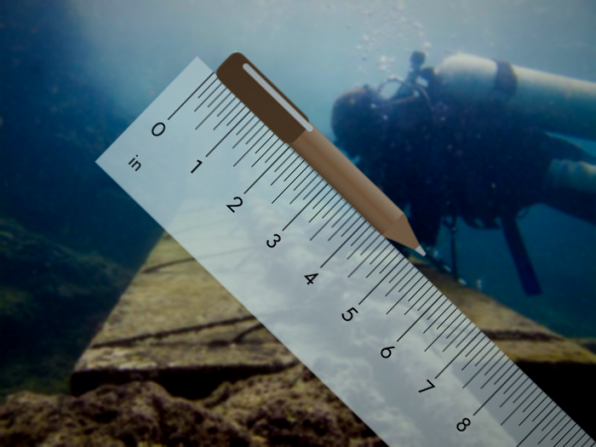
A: 5.25 in
